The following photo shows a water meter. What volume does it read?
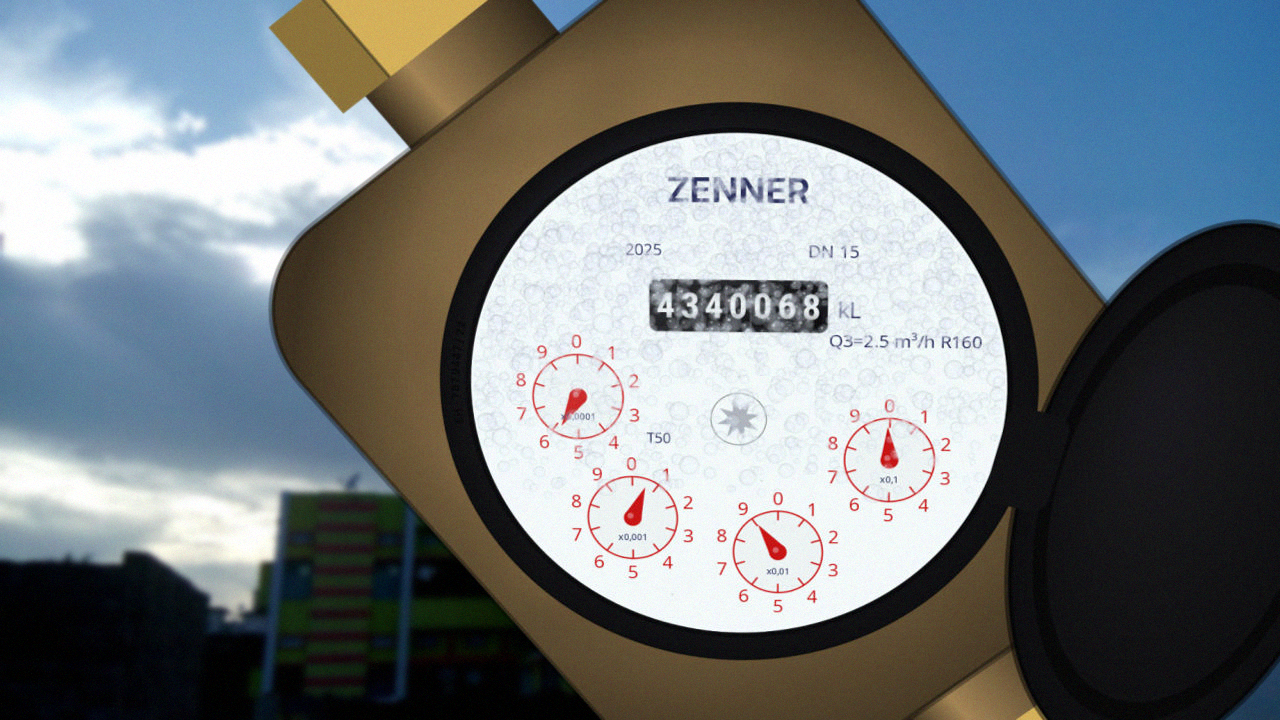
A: 4340067.9905 kL
